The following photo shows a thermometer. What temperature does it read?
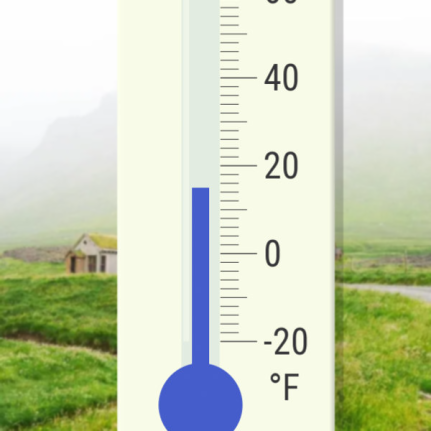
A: 15 °F
